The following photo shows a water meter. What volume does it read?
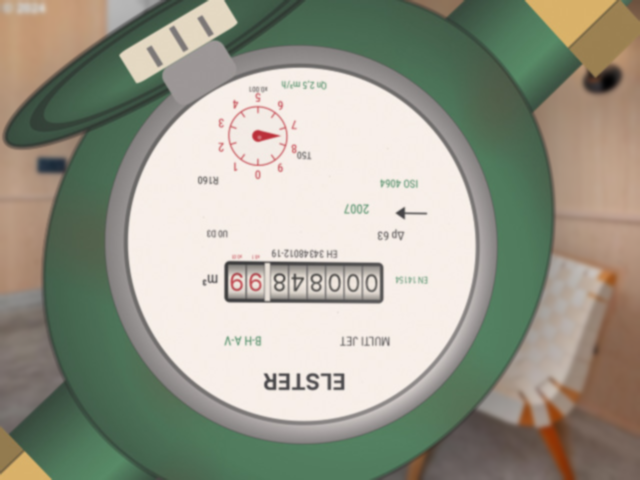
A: 848.997 m³
